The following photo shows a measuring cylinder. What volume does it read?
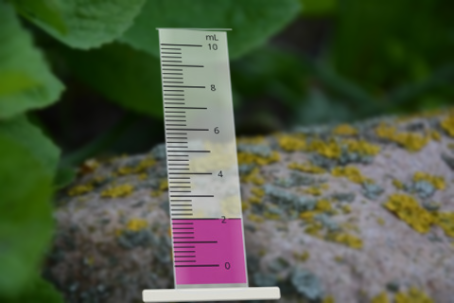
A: 2 mL
